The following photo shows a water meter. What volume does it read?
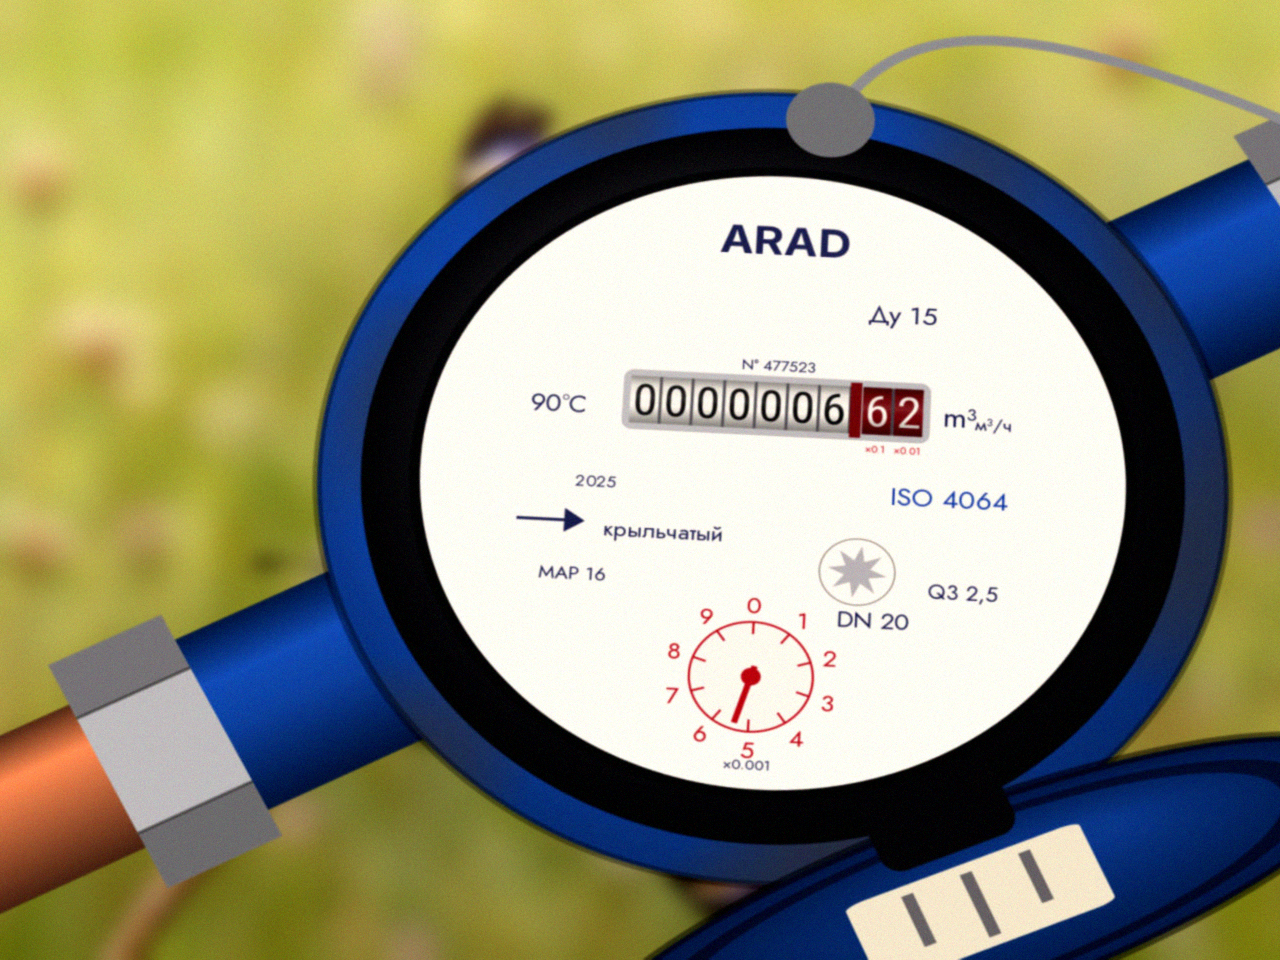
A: 6.625 m³
